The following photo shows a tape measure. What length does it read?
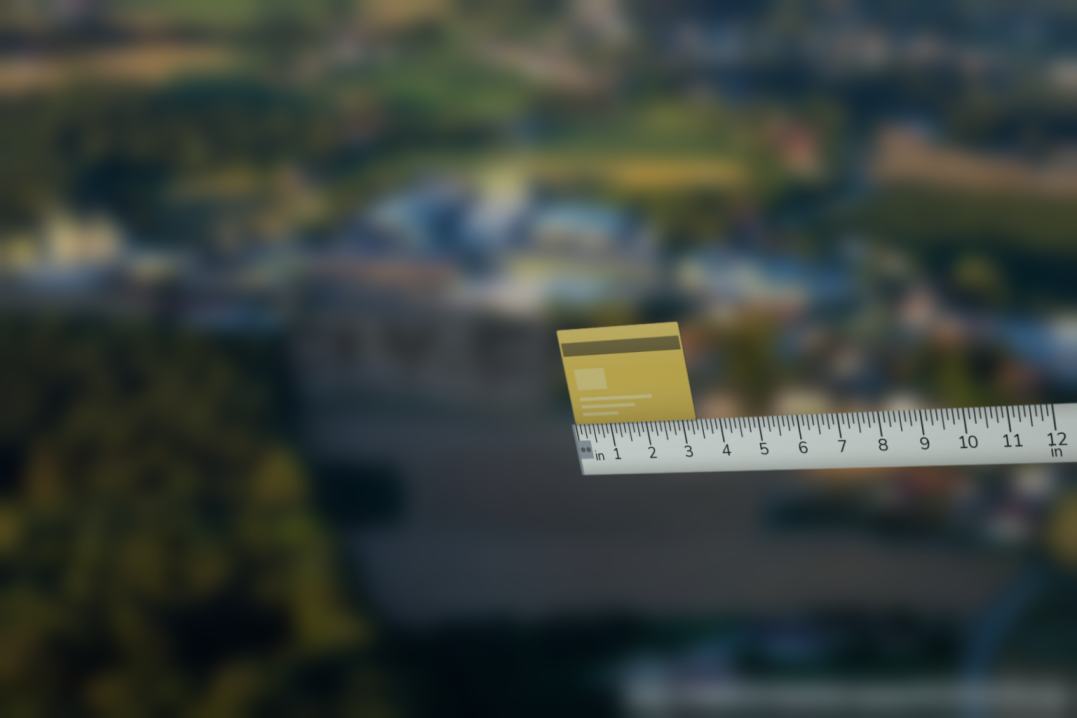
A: 3.375 in
